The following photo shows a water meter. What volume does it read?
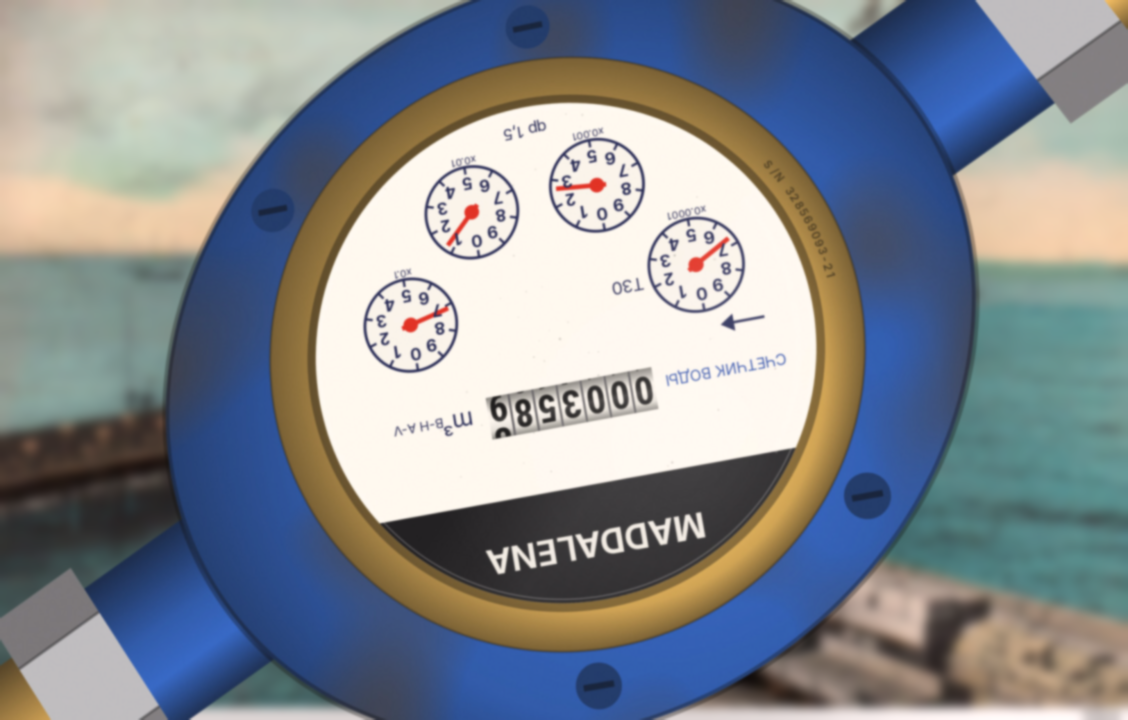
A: 3588.7126 m³
